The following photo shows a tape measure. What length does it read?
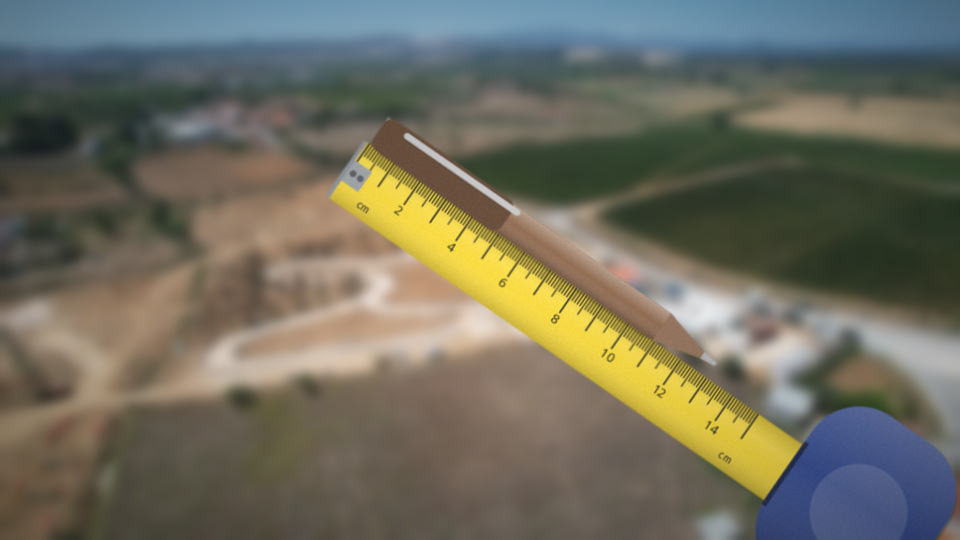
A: 13 cm
